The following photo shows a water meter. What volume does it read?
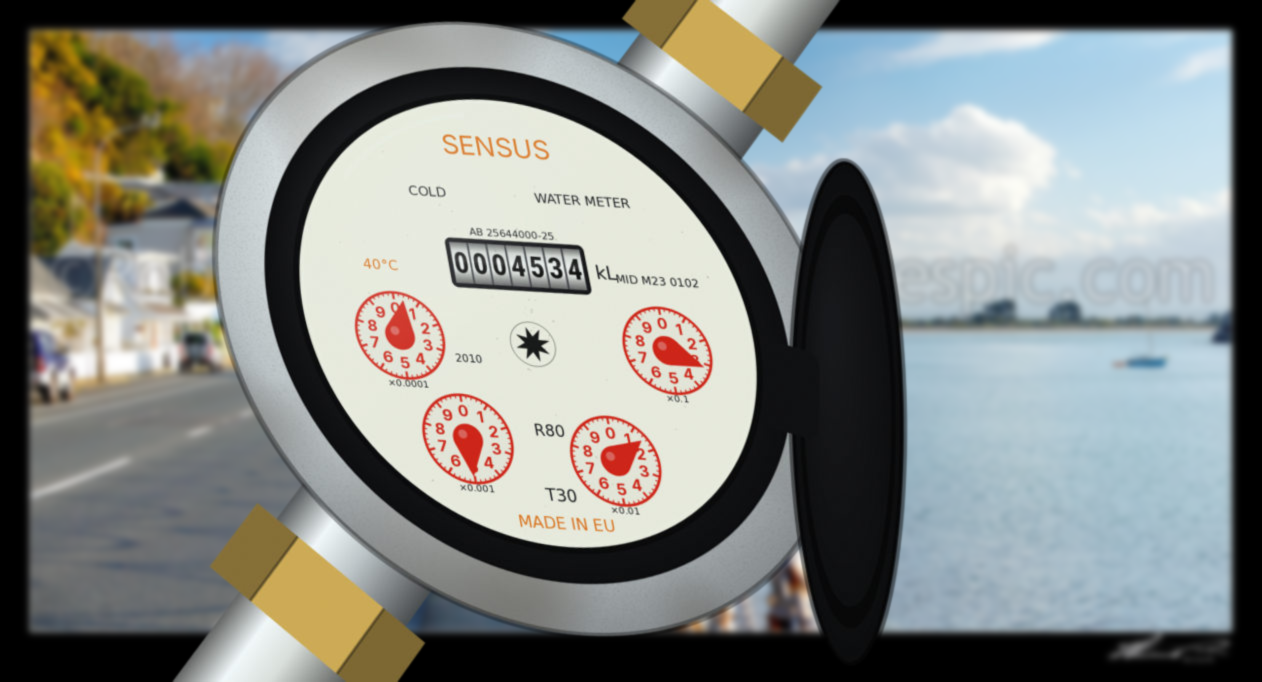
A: 4534.3150 kL
